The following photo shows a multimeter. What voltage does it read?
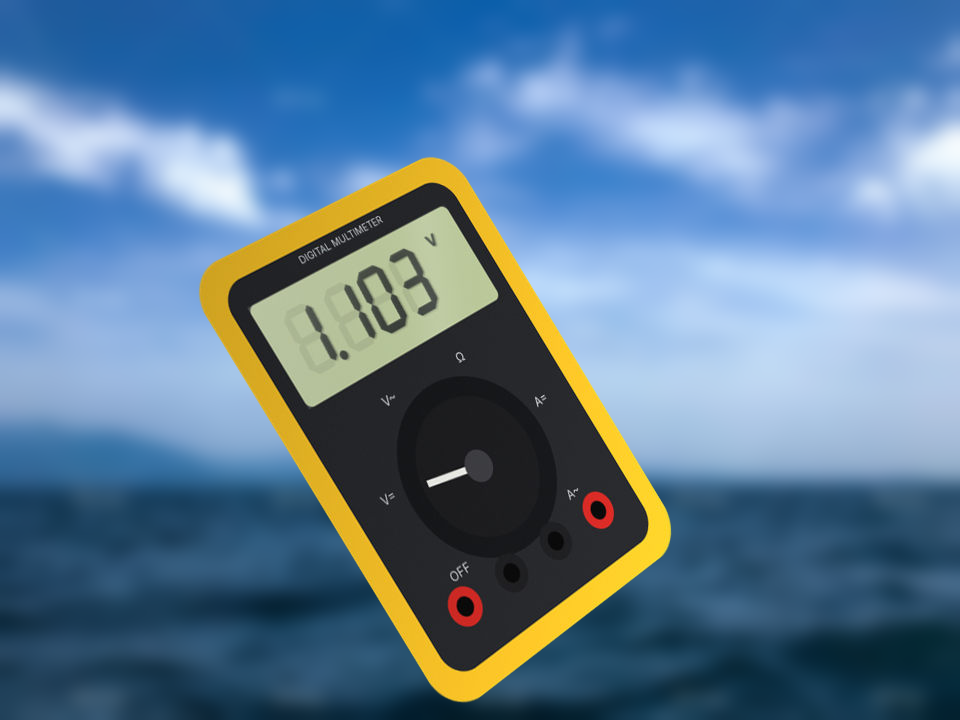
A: 1.103 V
